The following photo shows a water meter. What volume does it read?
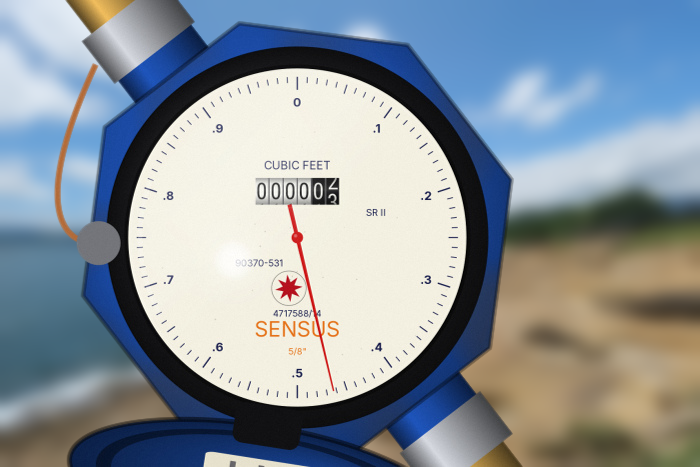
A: 2.46 ft³
